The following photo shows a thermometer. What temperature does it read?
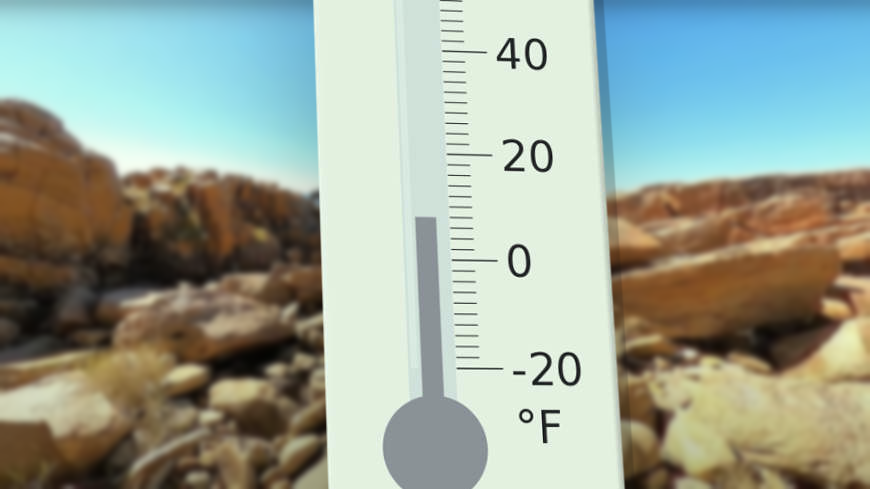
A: 8 °F
